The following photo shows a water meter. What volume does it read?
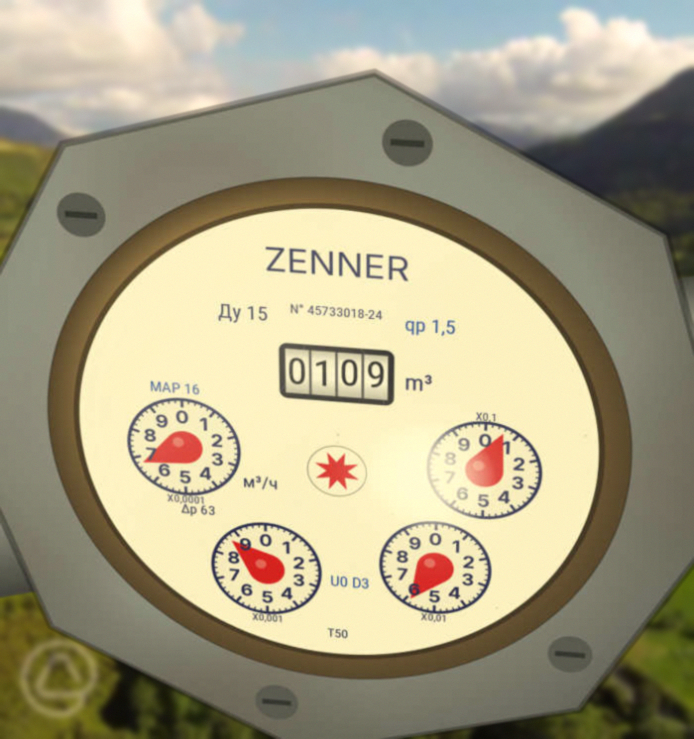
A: 109.0586 m³
